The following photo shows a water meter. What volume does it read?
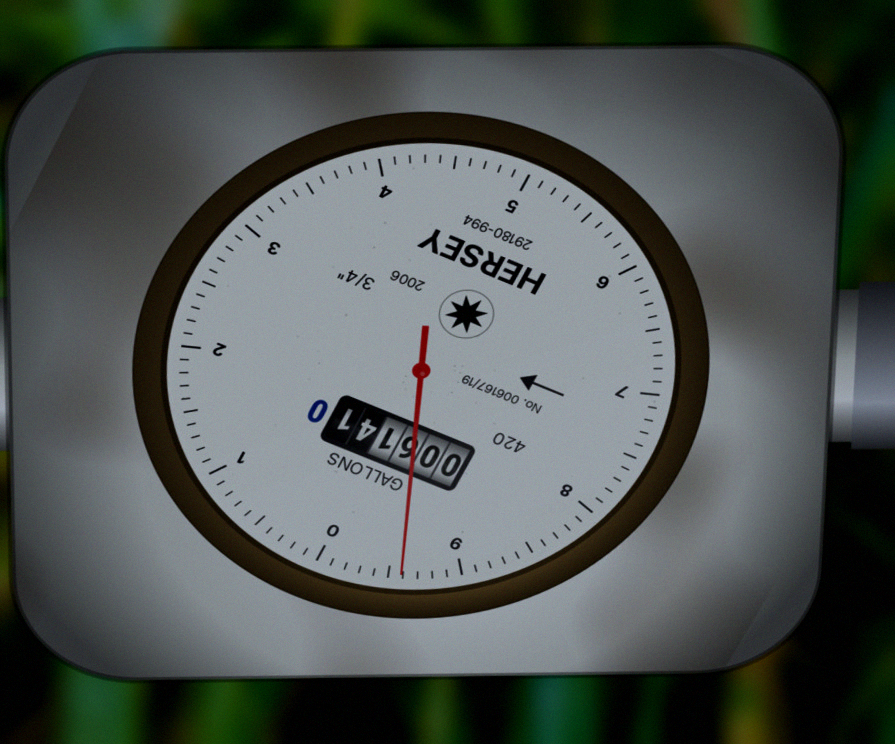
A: 61409.4 gal
